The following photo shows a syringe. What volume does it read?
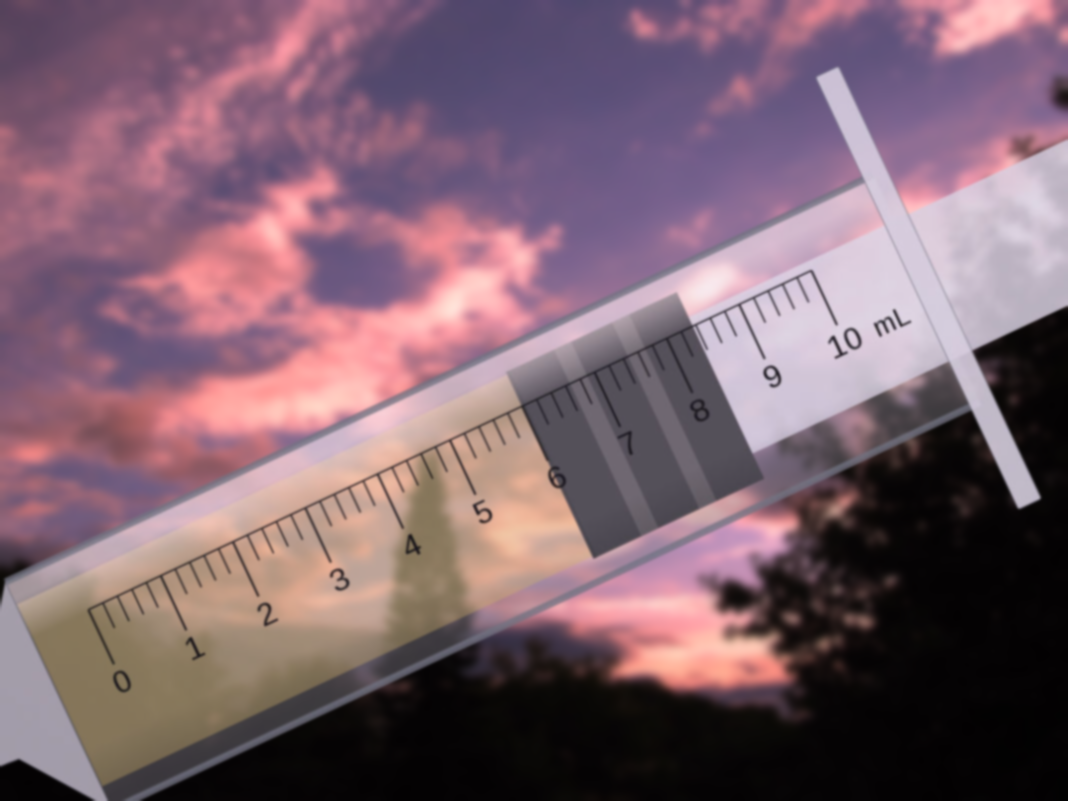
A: 6 mL
